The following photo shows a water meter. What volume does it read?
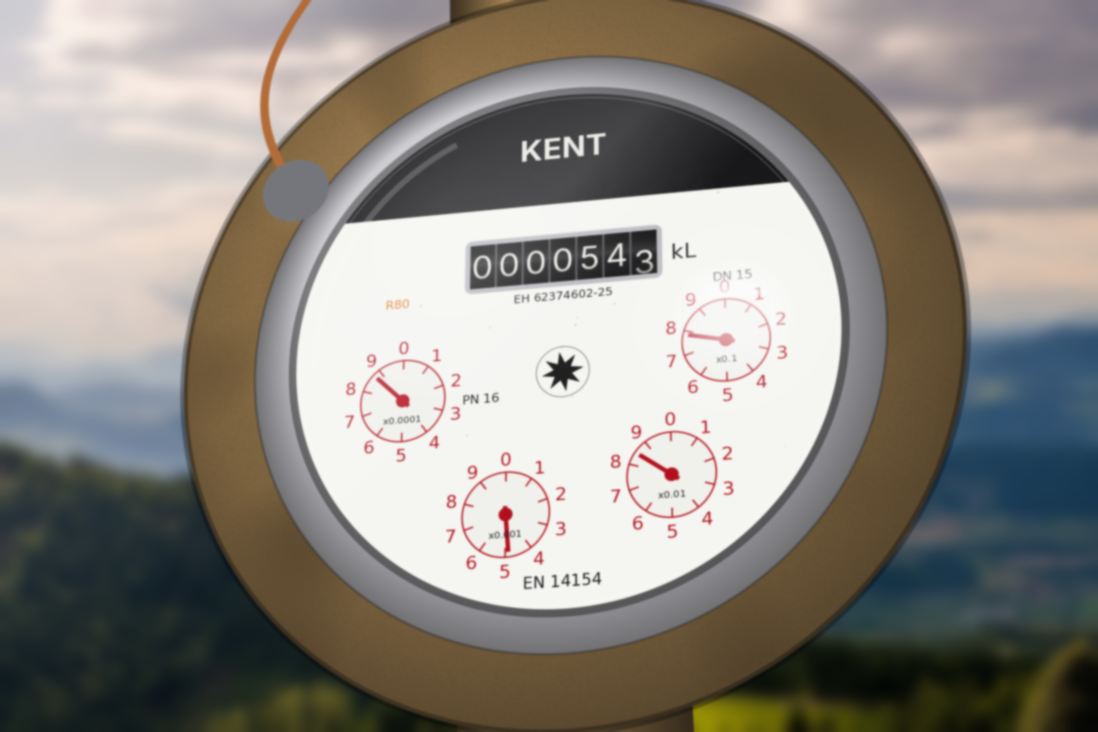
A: 542.7848 kL
